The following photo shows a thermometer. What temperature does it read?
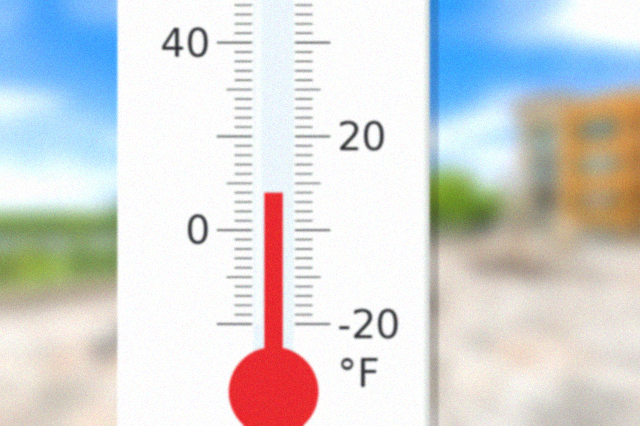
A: 8 °F
